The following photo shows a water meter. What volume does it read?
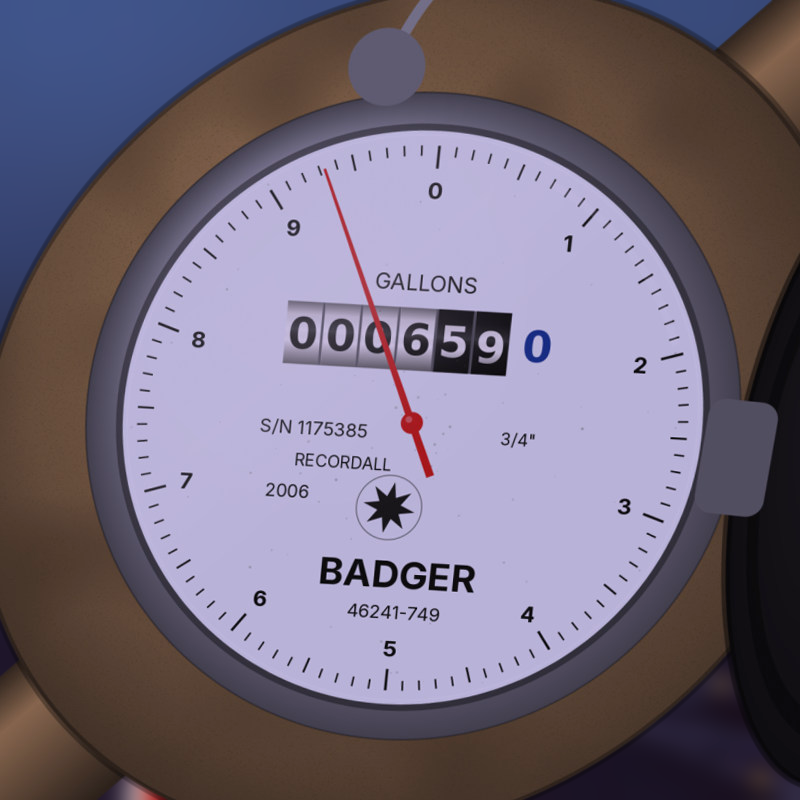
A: 6589.3 gal
